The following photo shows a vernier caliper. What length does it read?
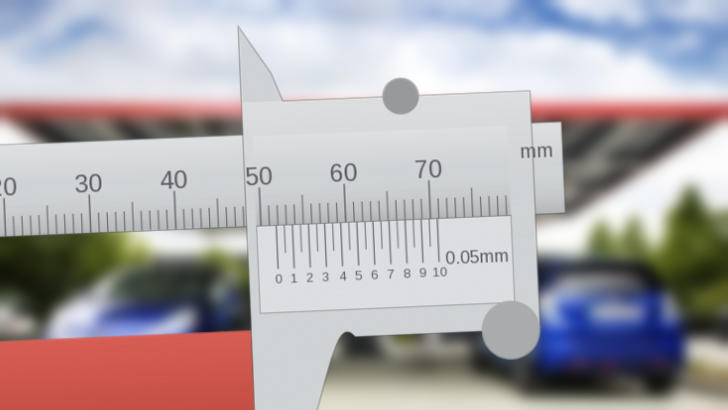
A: 51.8 mm
